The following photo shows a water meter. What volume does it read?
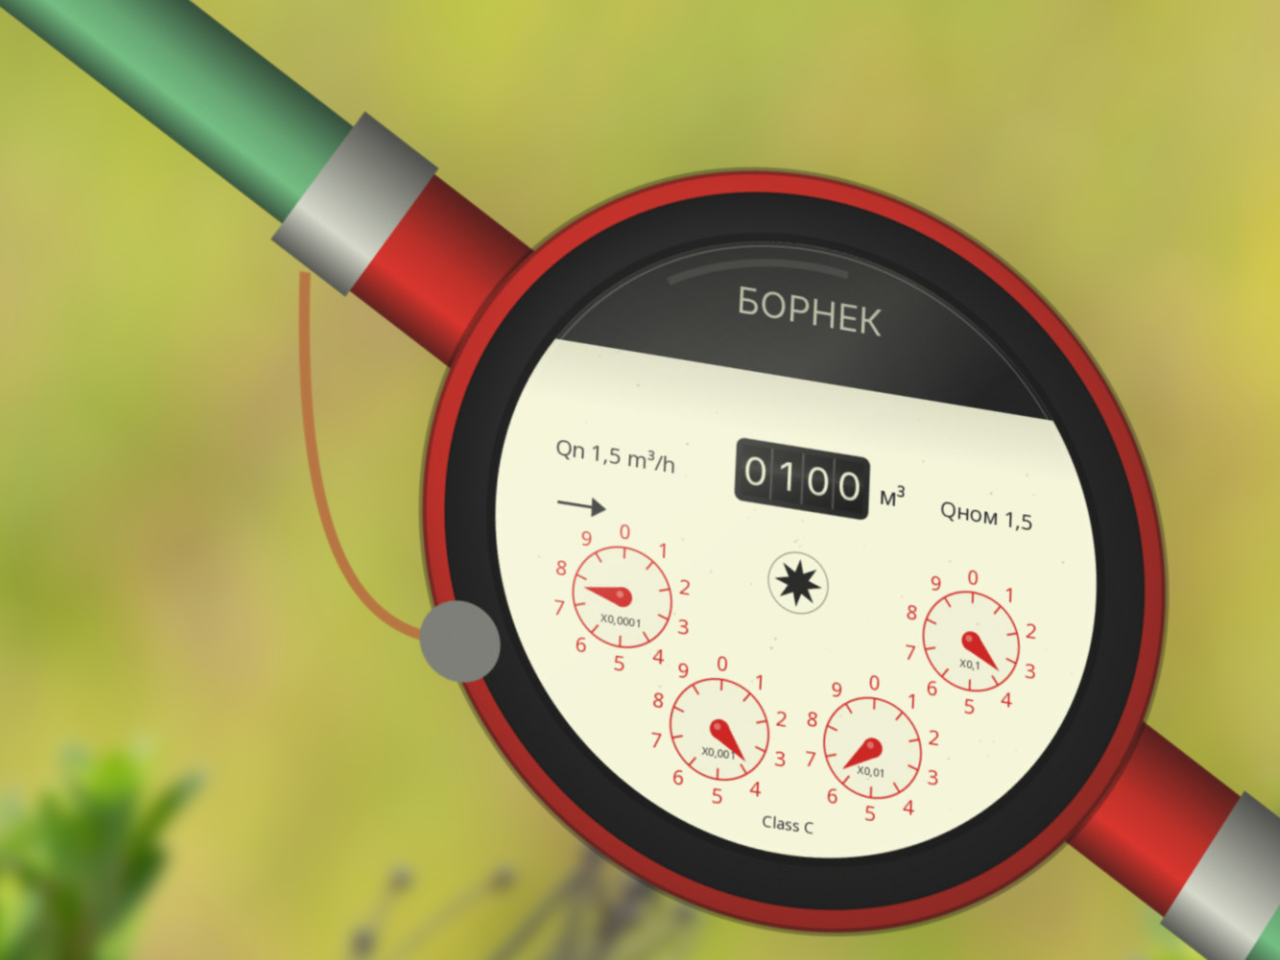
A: 100.3637 m³
